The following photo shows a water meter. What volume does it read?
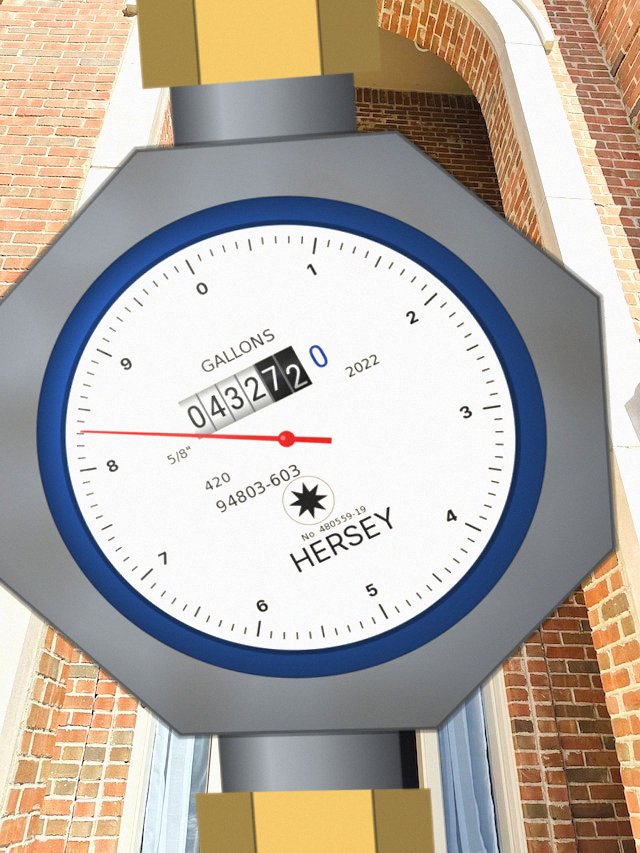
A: 432718.3 gal
